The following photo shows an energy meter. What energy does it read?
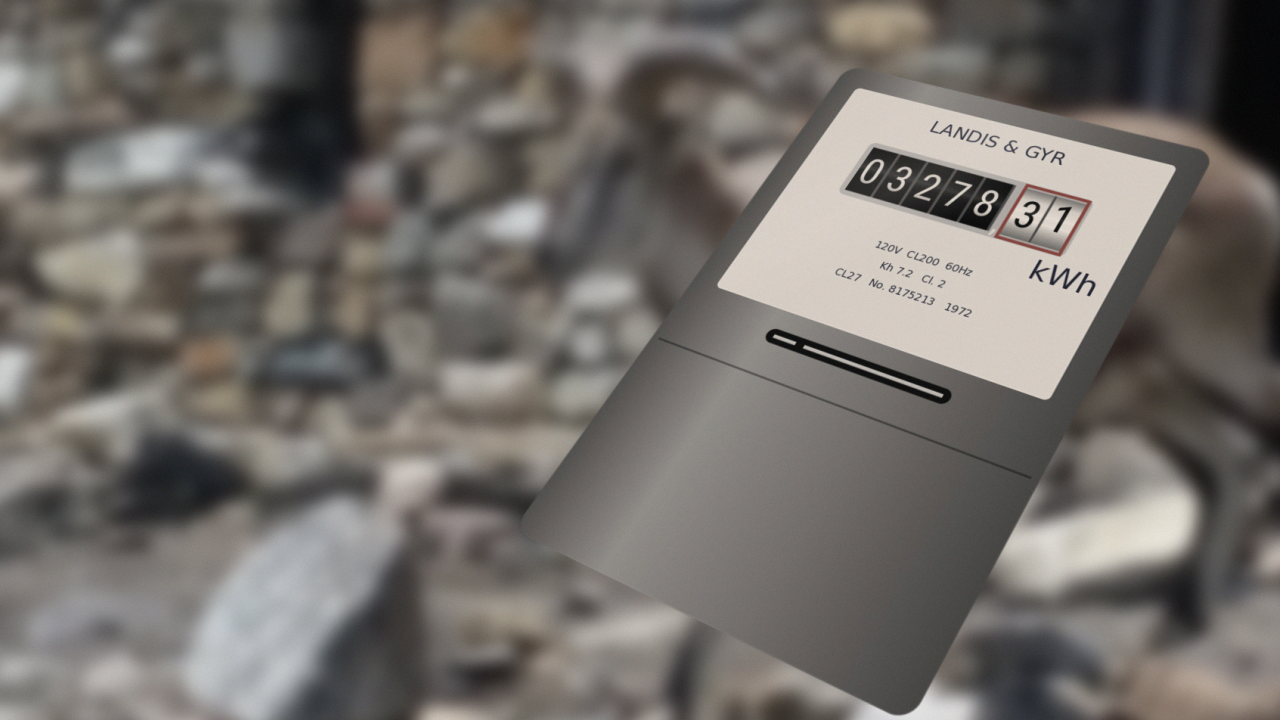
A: 3278.31 kWh
